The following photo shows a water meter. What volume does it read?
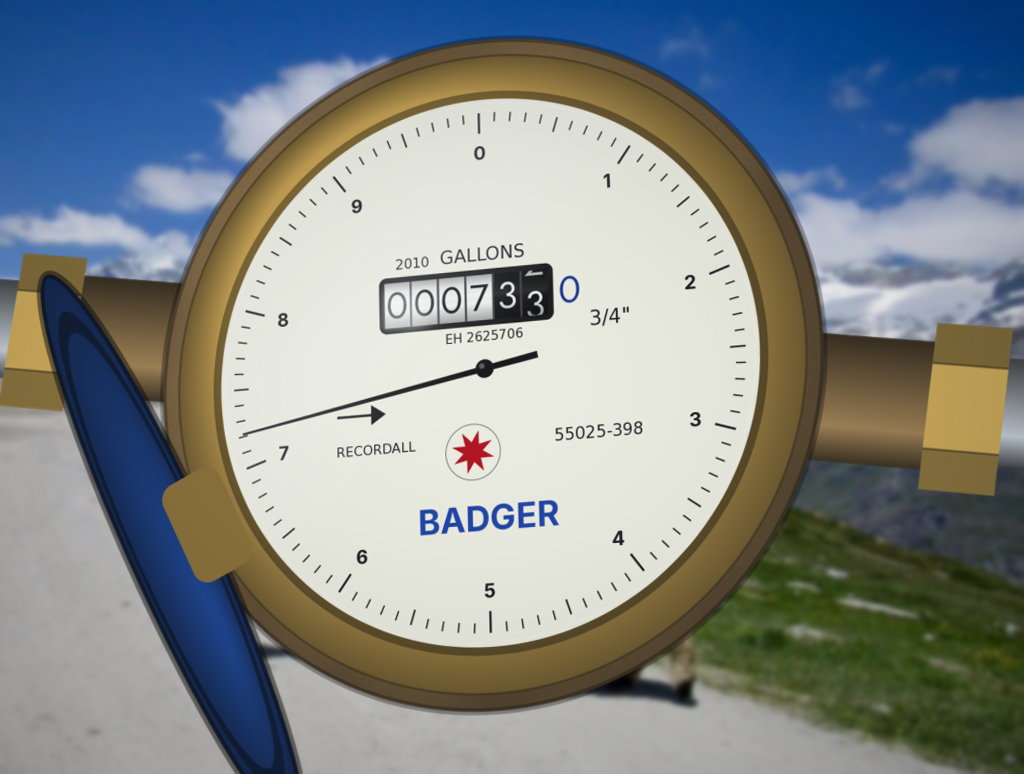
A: 7327.2 gal
